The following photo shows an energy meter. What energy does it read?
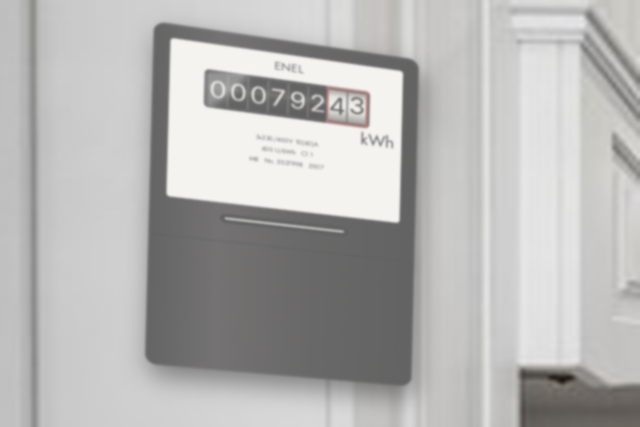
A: 792.43 kWh
